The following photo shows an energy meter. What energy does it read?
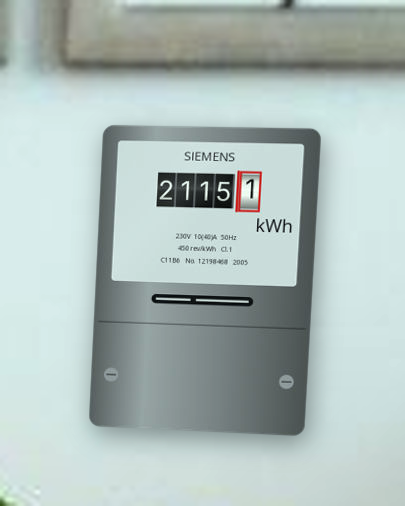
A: 2115.1 kWh
